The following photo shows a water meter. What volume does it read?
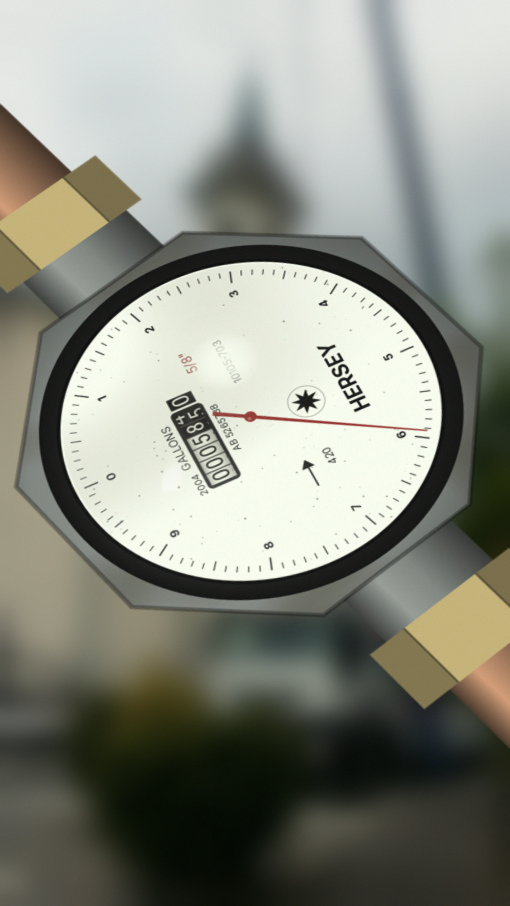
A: 5845.9 gal
